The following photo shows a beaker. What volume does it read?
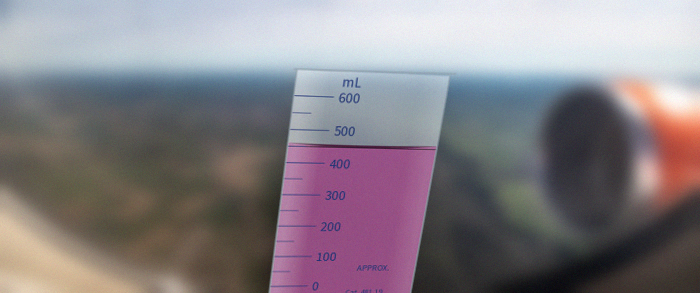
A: 450 mL
